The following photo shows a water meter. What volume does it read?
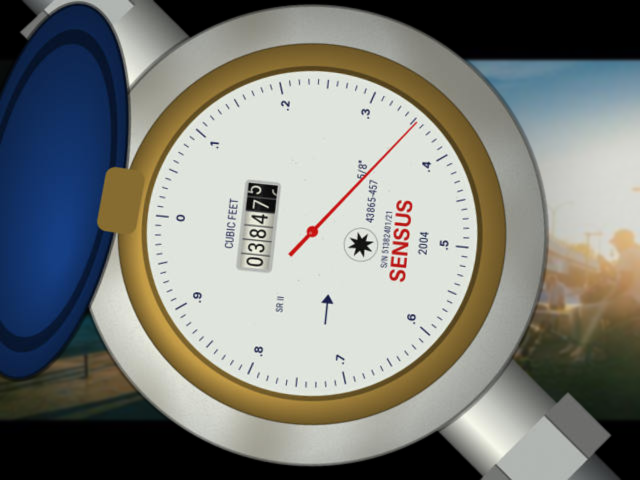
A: 38475.35 ft³
